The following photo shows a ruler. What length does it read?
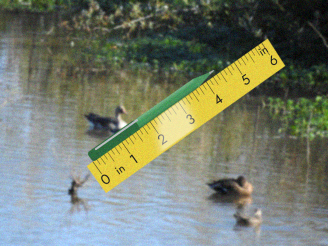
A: 4.375 in
